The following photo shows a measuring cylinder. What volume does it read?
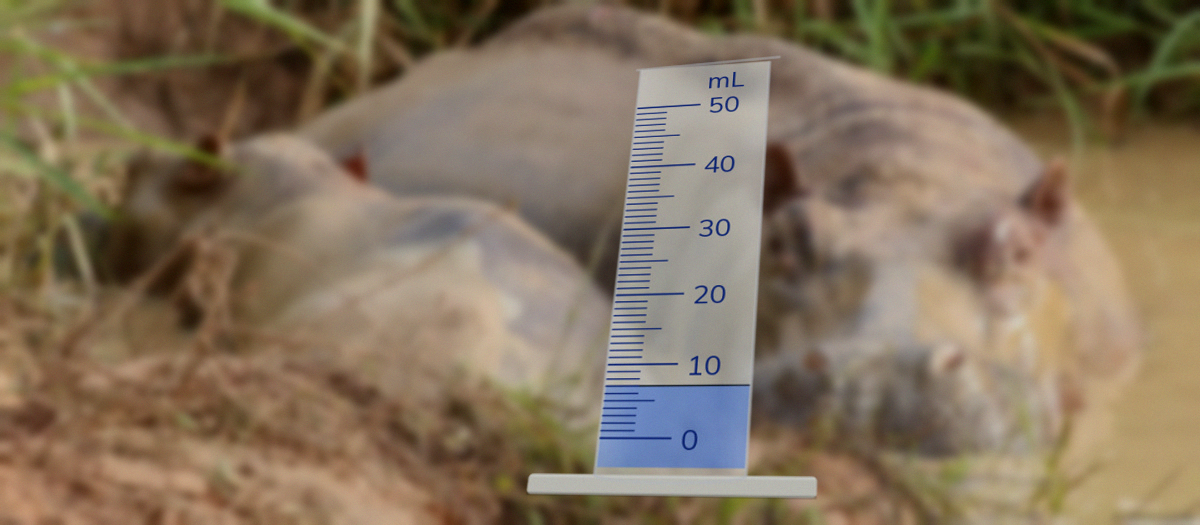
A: 7 mL
